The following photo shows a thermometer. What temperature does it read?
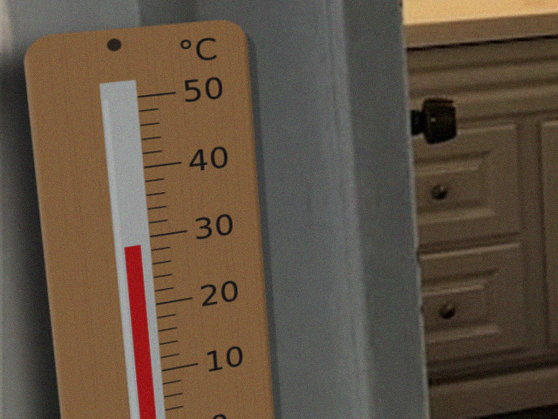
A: 29 °C
